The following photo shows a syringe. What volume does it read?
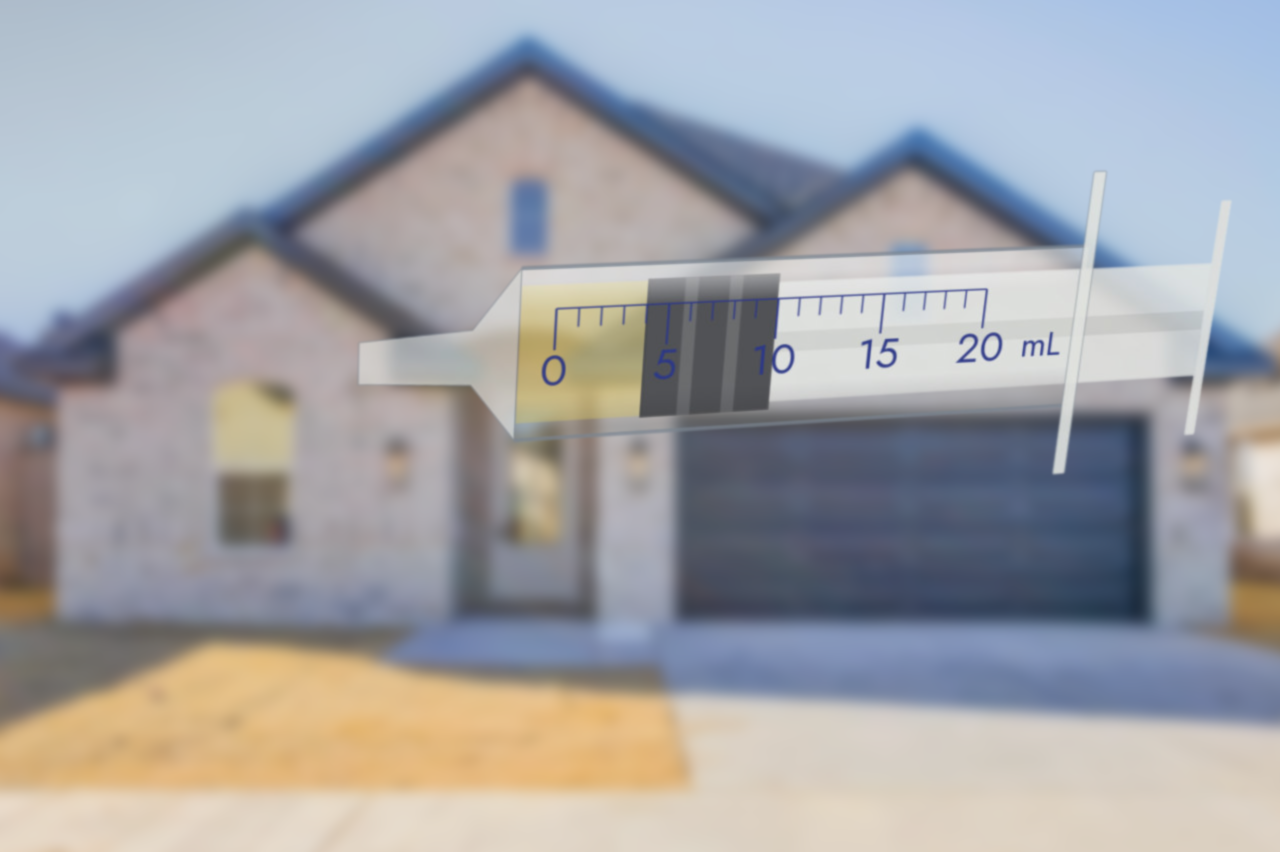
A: 4 mL
